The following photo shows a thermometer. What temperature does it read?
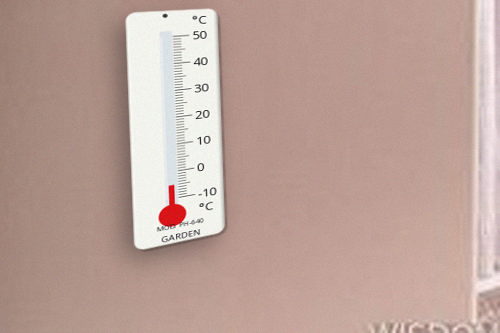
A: -5 °C
